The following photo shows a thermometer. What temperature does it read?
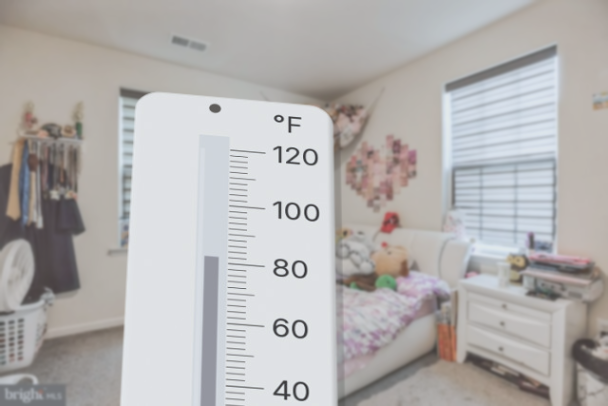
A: 82 °F
